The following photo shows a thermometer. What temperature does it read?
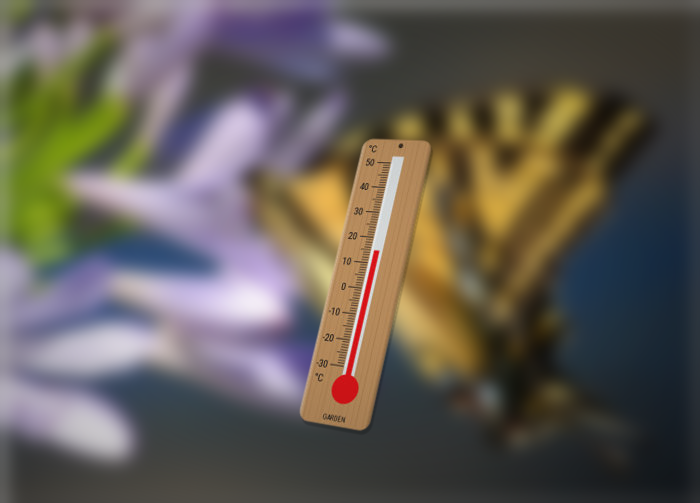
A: 15 °C
